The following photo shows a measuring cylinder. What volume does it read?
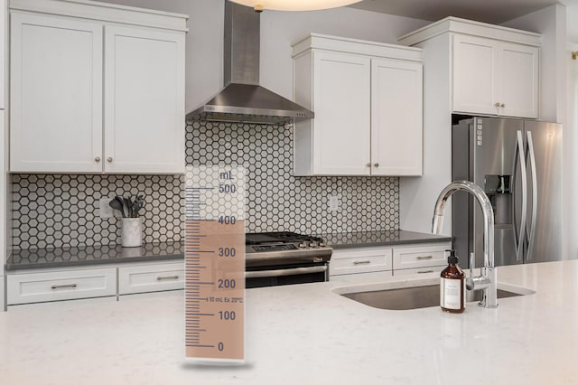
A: 400 mL
